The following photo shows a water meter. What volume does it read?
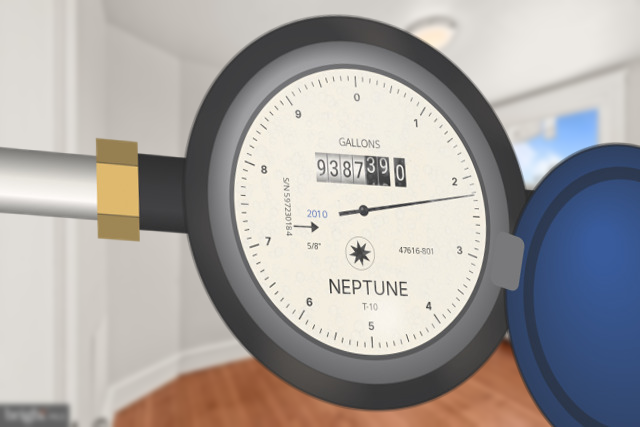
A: 9387392.2 gal
